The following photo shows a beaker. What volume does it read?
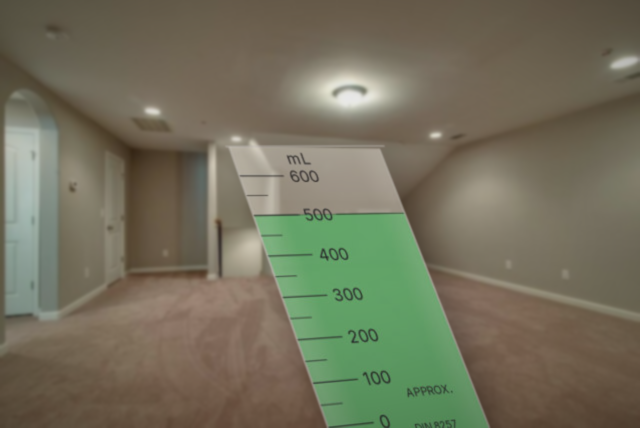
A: 500 mL
